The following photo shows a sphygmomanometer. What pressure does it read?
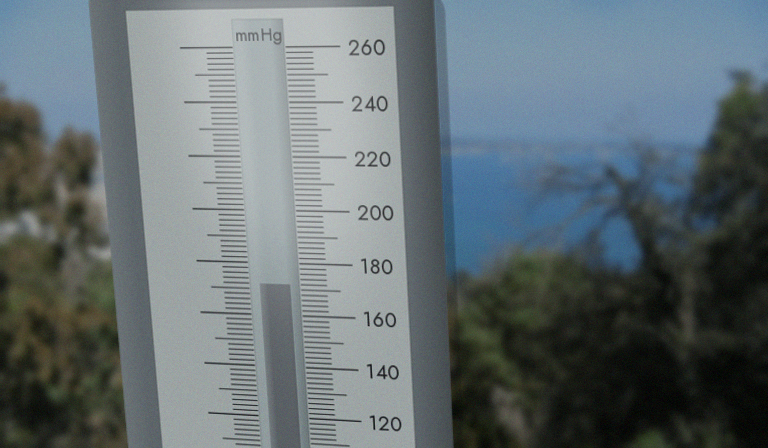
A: 172 mmHg
